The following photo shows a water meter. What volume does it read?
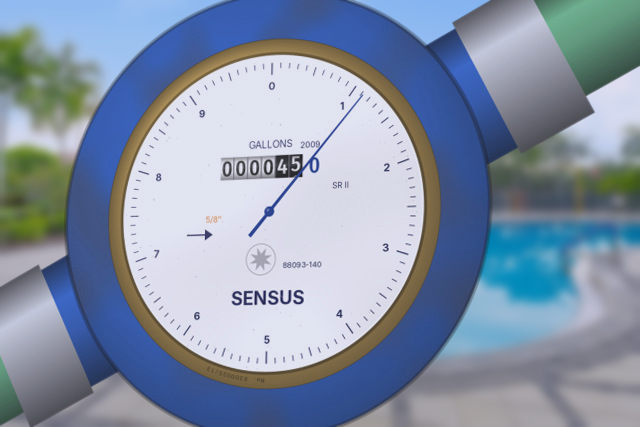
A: 451.1 gal
